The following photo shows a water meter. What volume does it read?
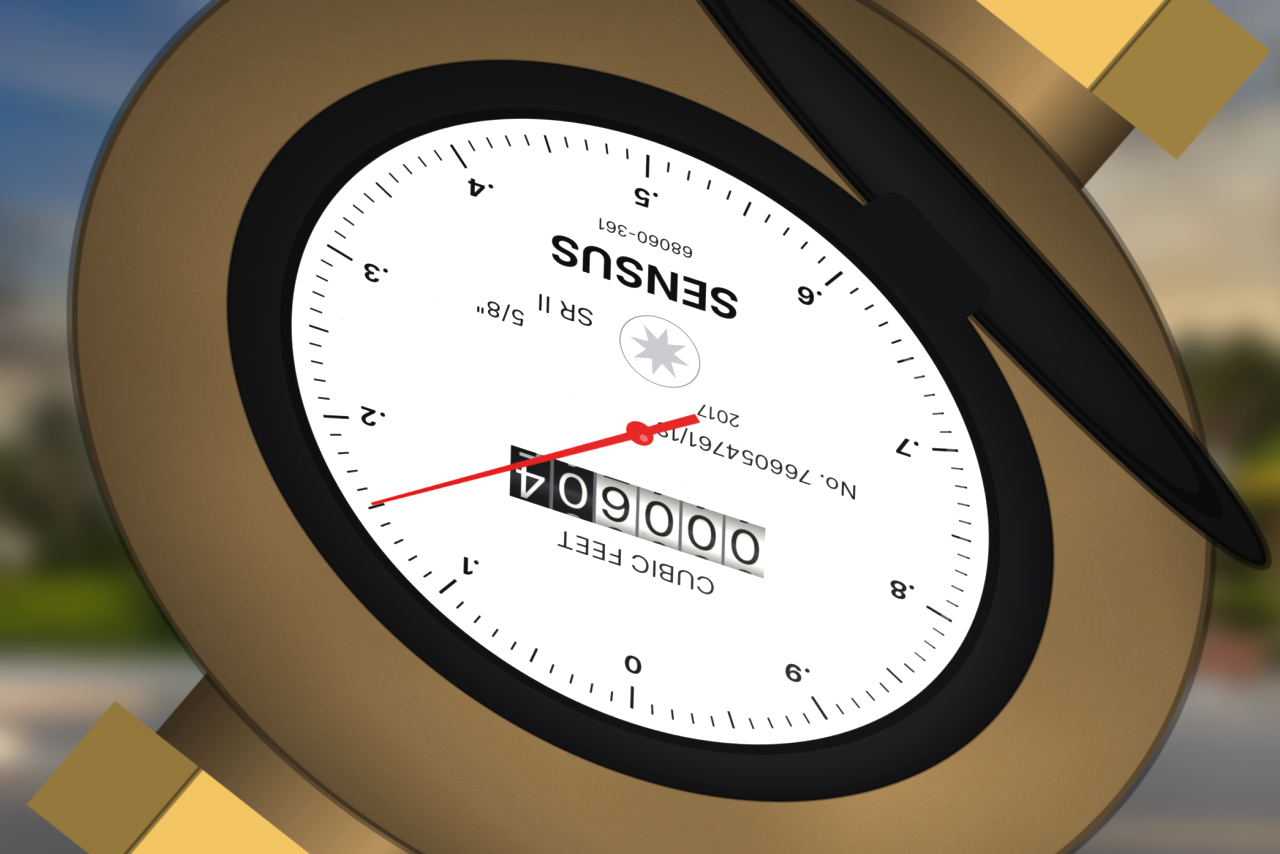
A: 604.15 ft³
